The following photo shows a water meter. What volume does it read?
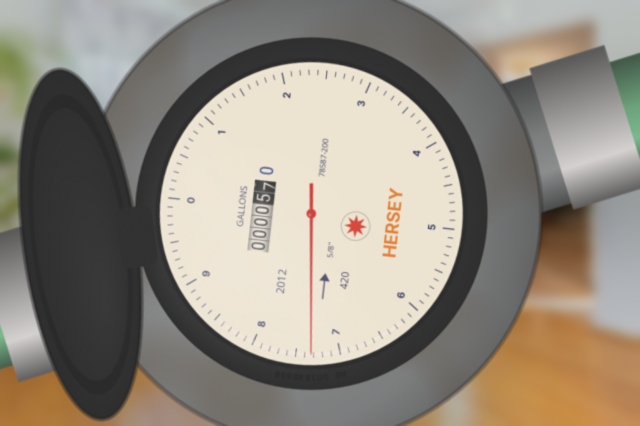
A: 567.3 gal
